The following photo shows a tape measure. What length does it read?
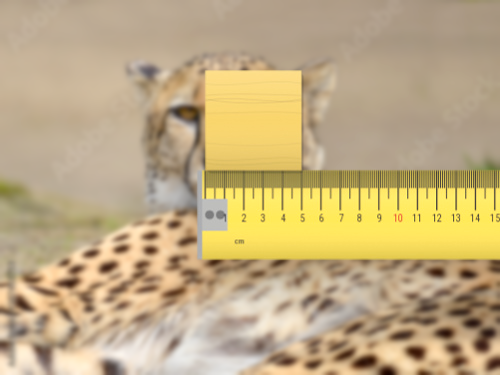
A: 5 cm
